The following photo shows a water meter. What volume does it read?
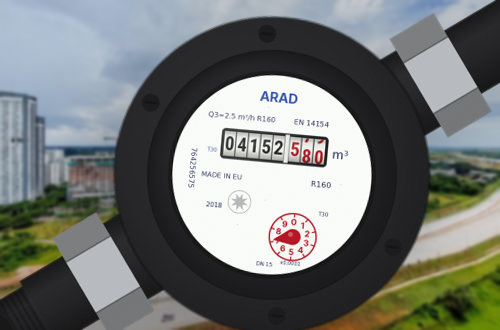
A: 4152.5797 m³
